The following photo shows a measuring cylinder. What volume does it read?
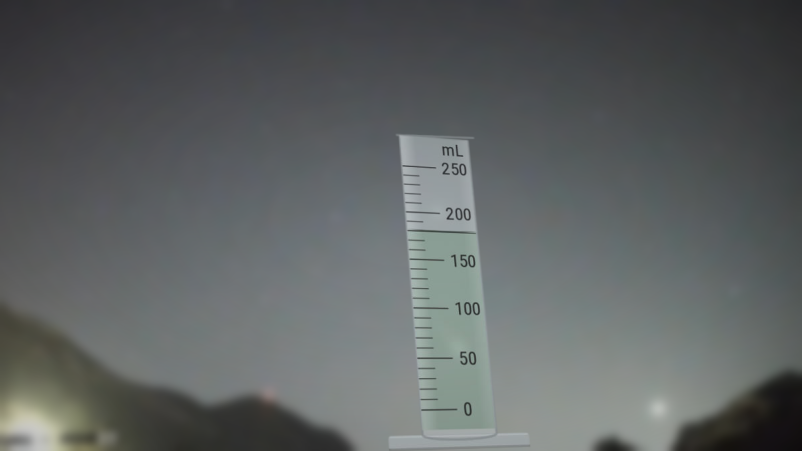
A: 180 mL
